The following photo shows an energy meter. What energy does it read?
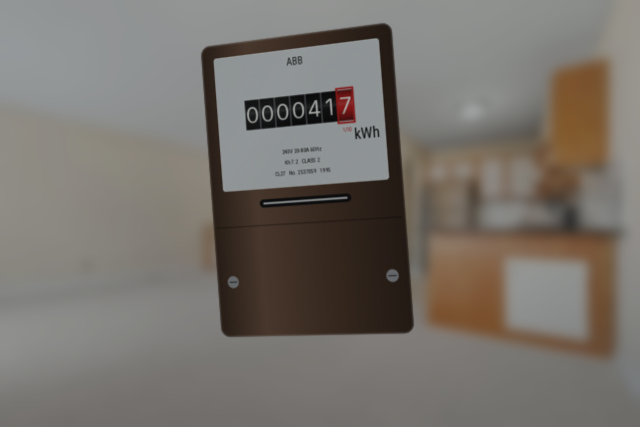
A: 41.7 kWh
